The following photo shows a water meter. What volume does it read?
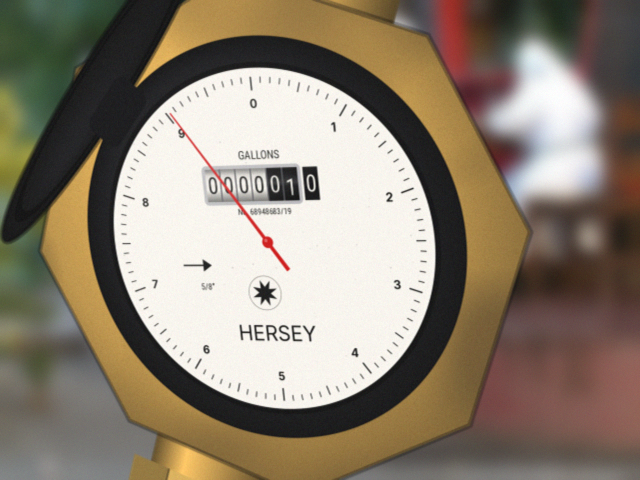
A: 9.0 gal
